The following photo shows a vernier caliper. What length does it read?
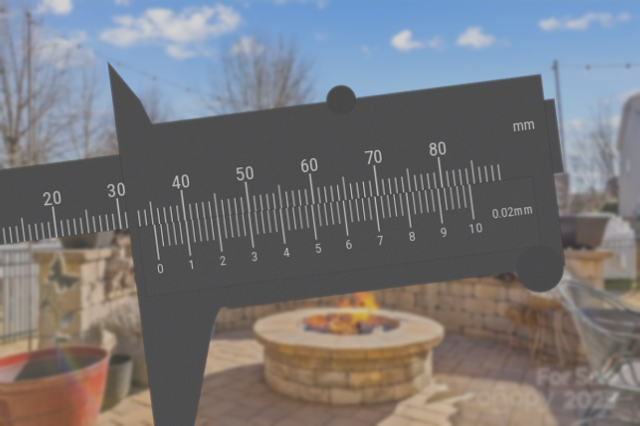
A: 35.2 mm
